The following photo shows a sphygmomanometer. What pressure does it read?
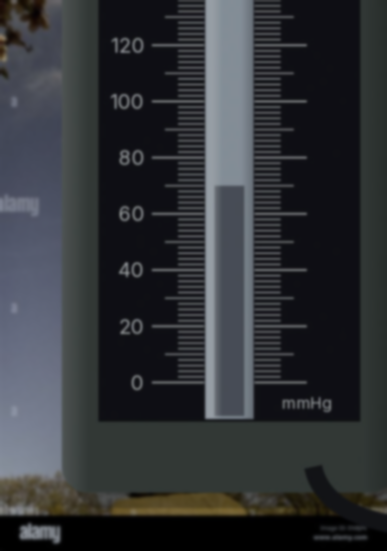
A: 70 mmHg
